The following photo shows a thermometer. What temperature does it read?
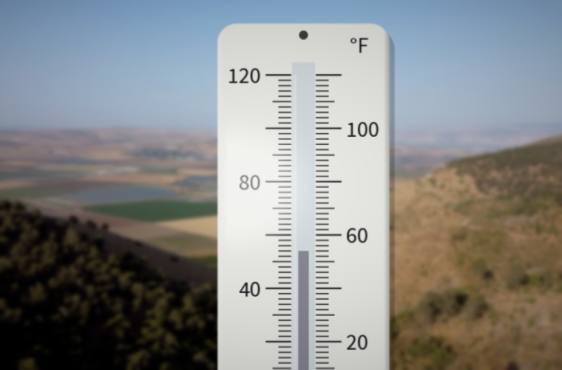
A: 54 °F
